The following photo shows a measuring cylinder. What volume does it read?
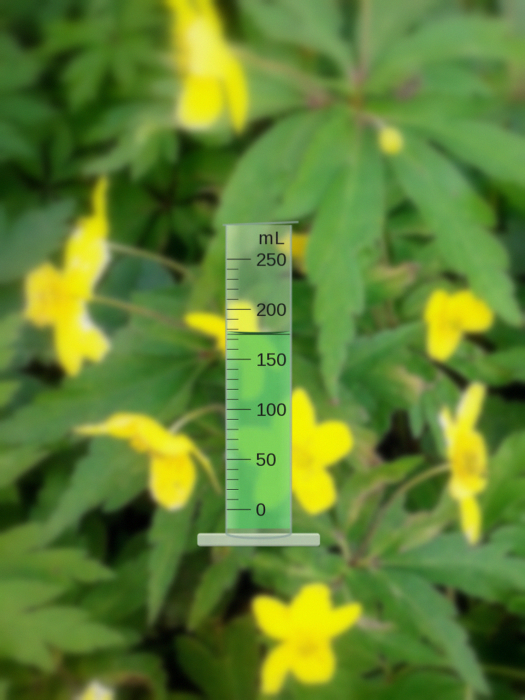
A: 175 mL
